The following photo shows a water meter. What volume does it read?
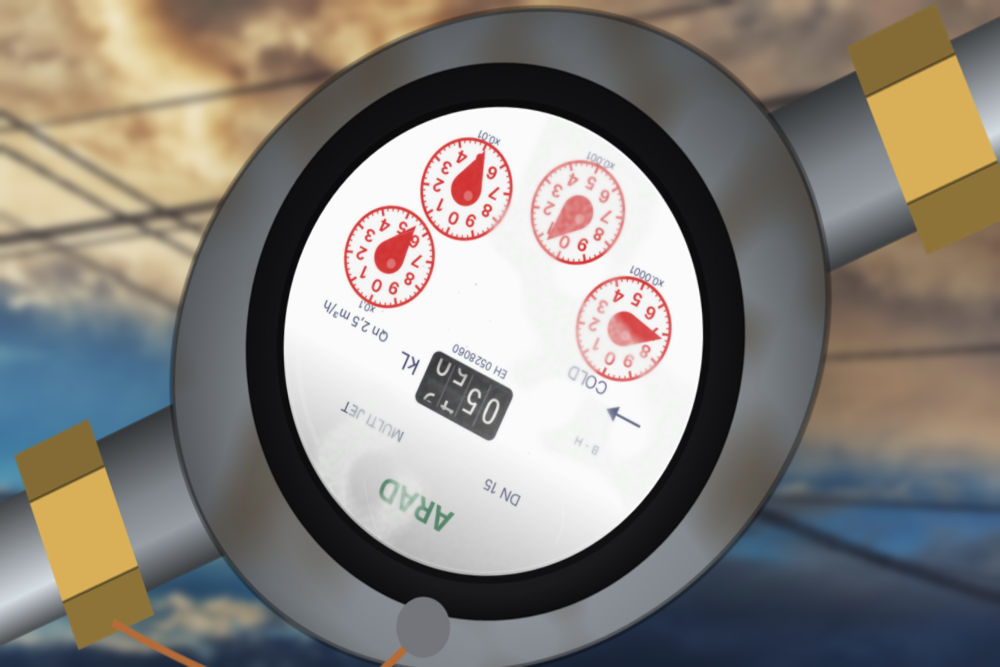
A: 549.5507 kL
